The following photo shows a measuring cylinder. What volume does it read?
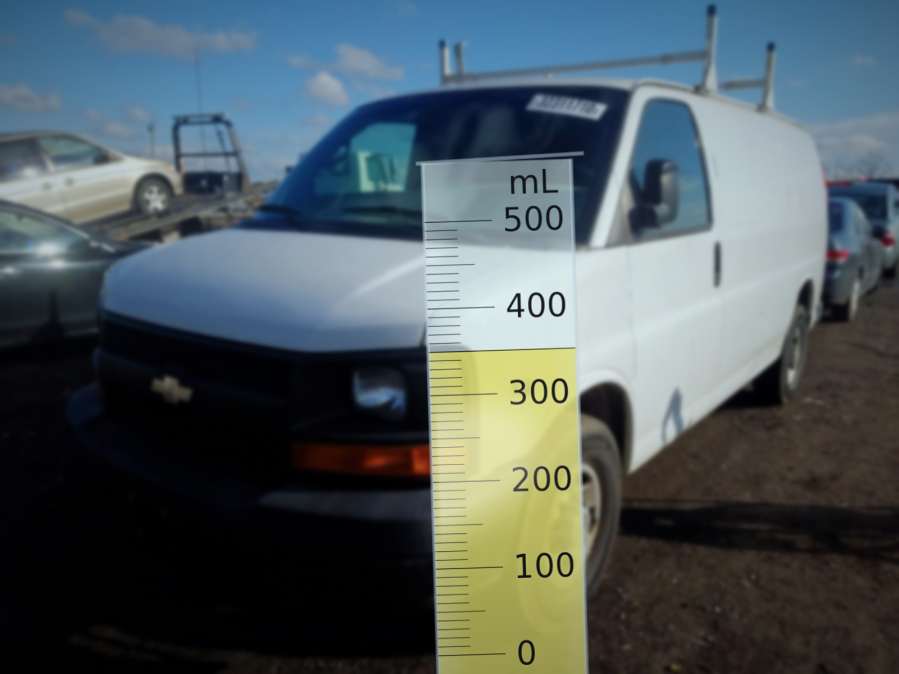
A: 350 mL
